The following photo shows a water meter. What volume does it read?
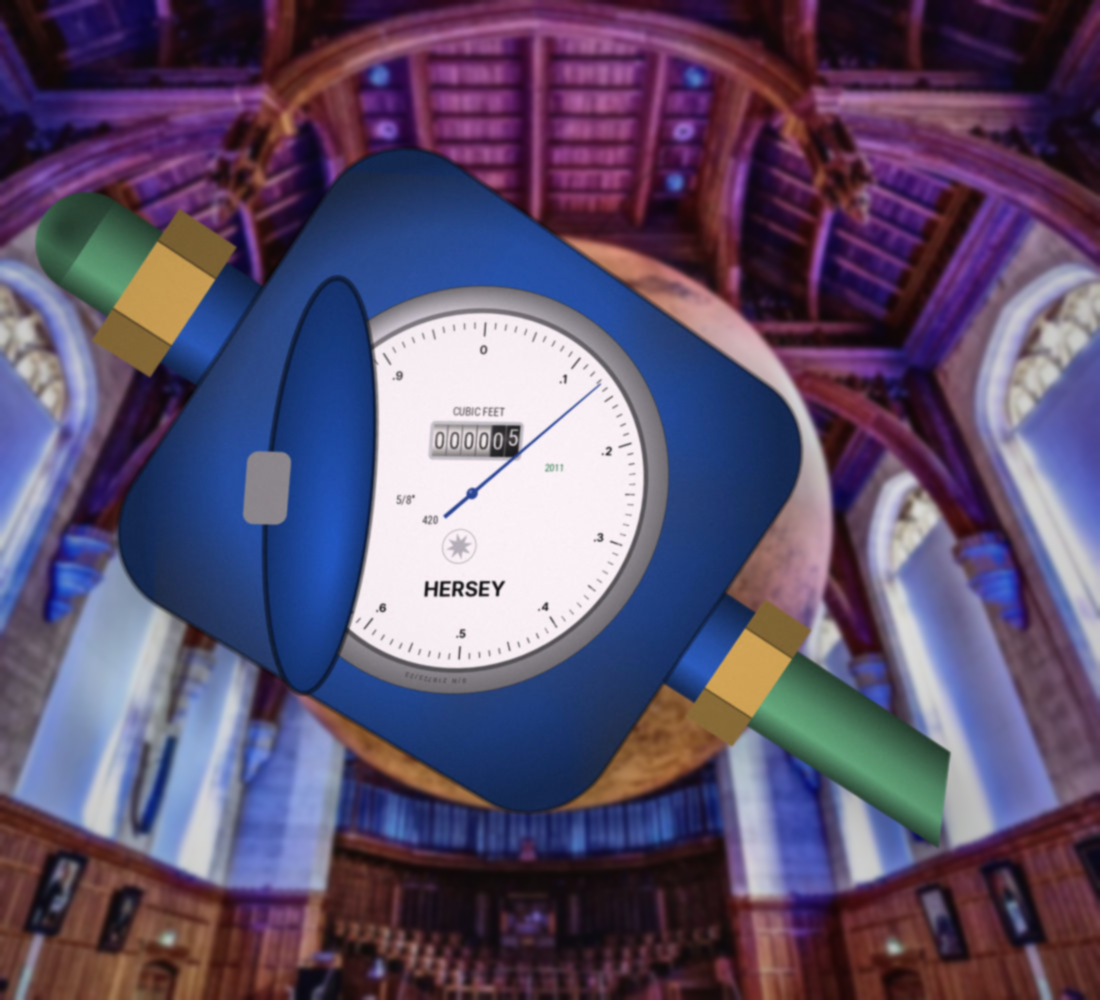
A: 5.13 ft³
